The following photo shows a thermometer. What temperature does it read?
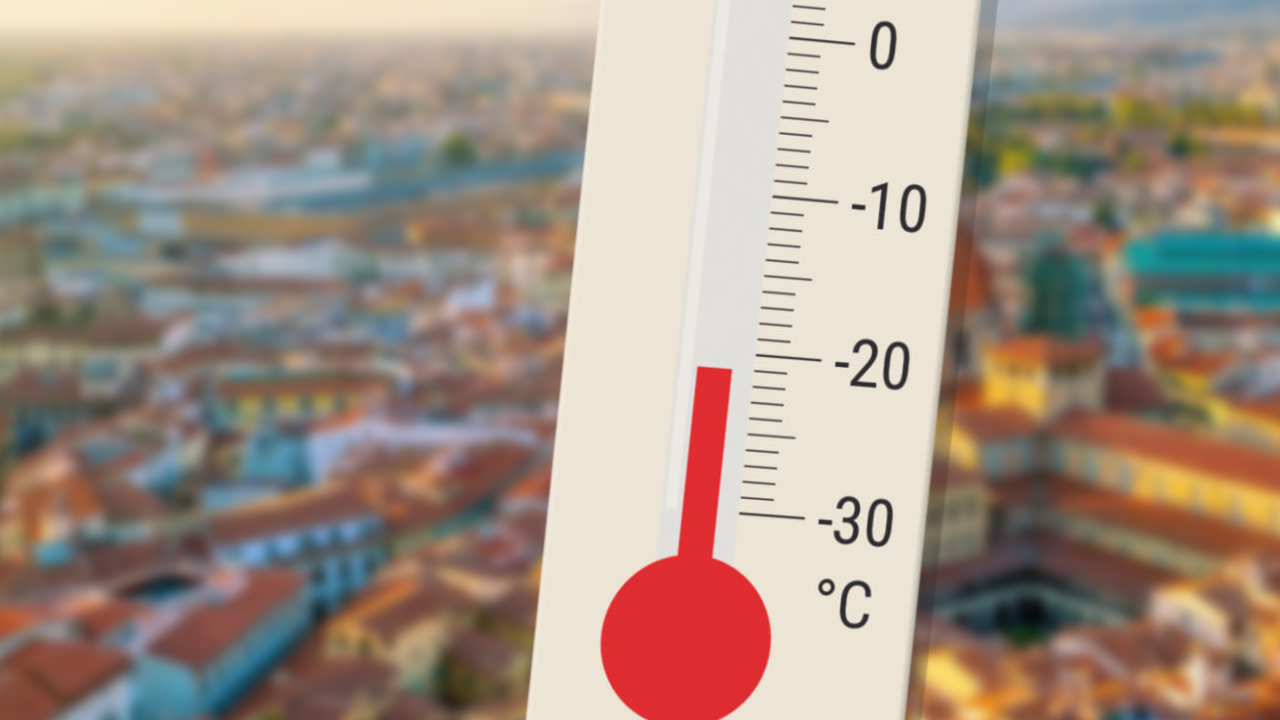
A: -21 °C
